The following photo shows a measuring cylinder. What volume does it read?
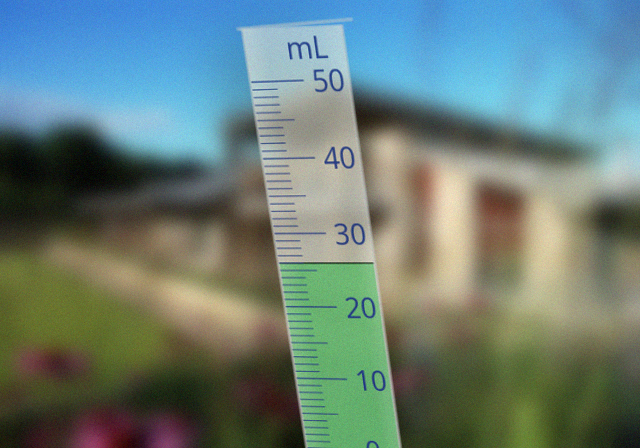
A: 26 mL
